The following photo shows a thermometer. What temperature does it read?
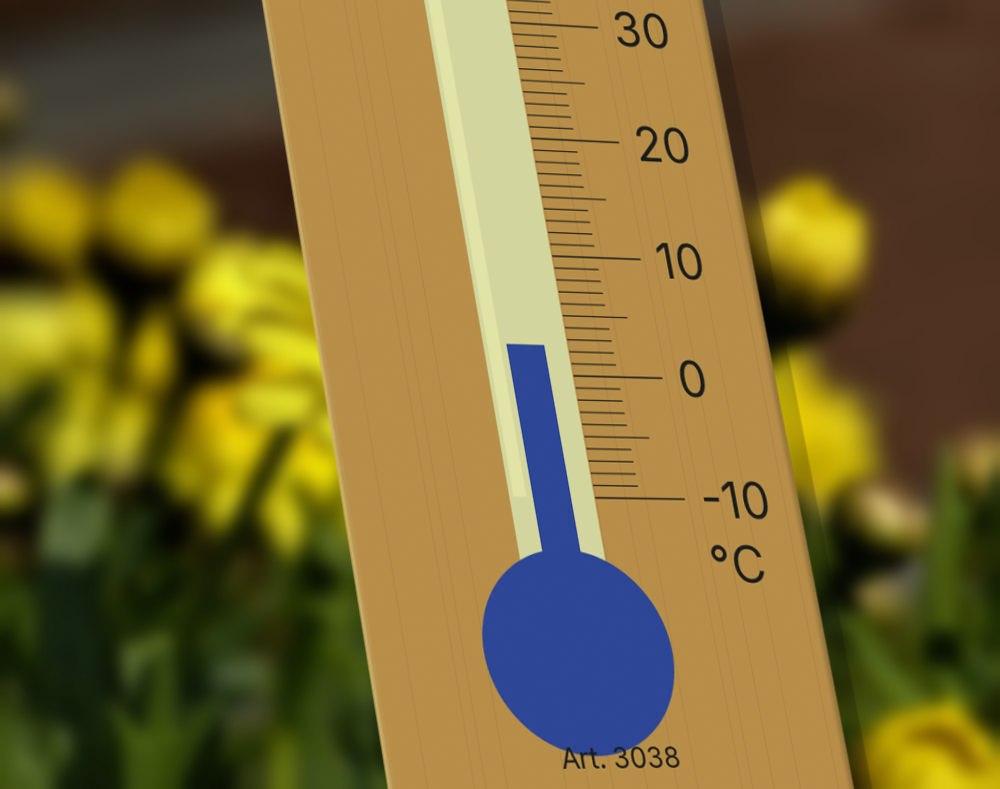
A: 2.5 °C
